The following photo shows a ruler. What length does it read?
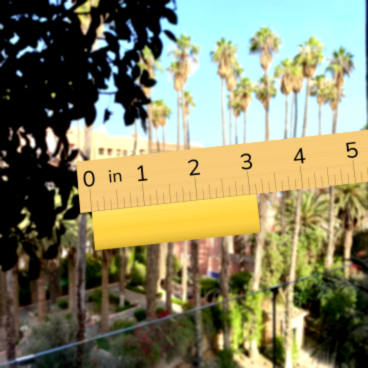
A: 3.125 in
